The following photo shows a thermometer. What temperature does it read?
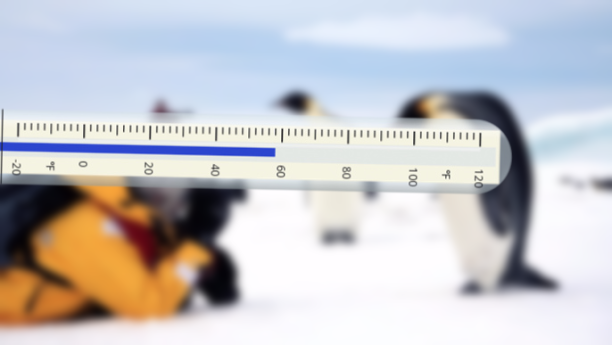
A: 58 °F
